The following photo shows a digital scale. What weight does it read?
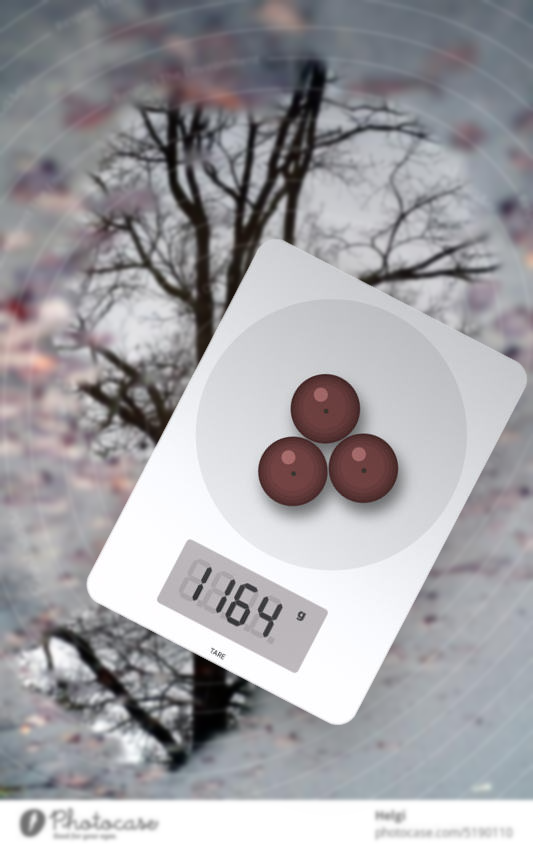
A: 1164 g
